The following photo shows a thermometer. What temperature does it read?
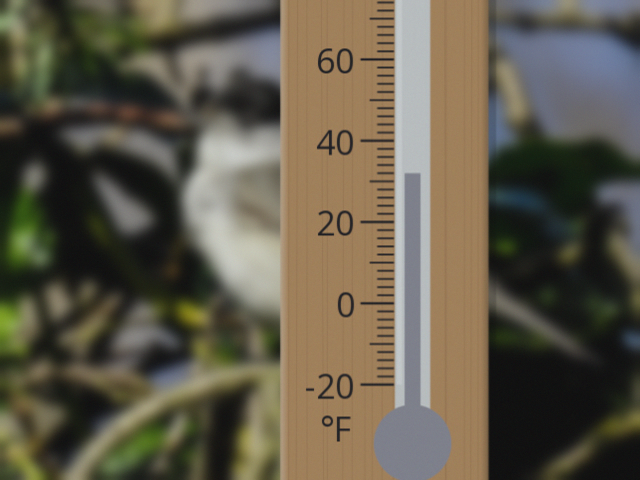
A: 32 °F
